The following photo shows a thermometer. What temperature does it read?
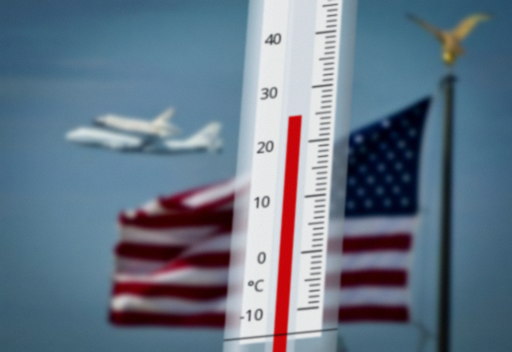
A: 25 °C
